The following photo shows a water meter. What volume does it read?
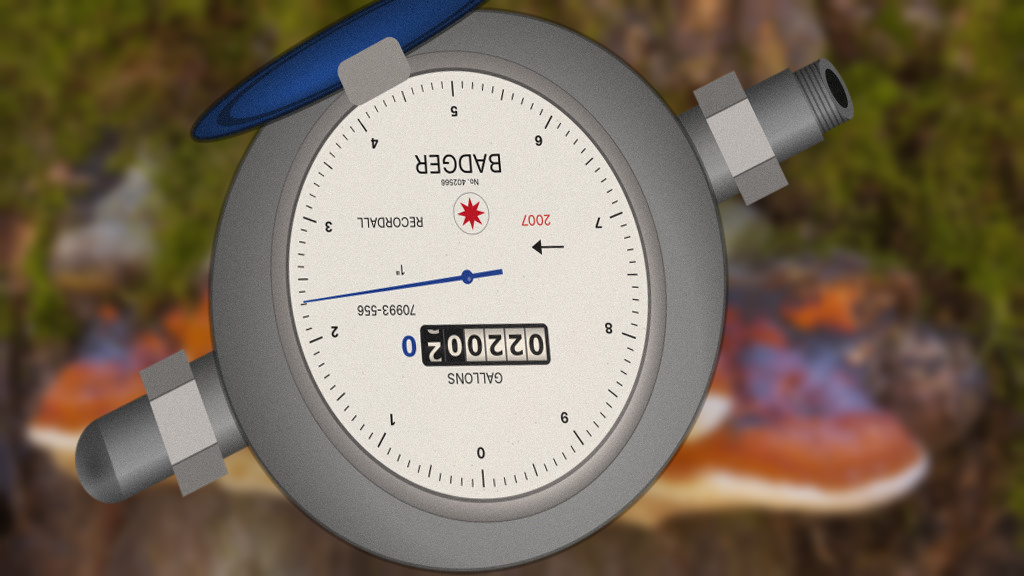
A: 220022.3 gal
